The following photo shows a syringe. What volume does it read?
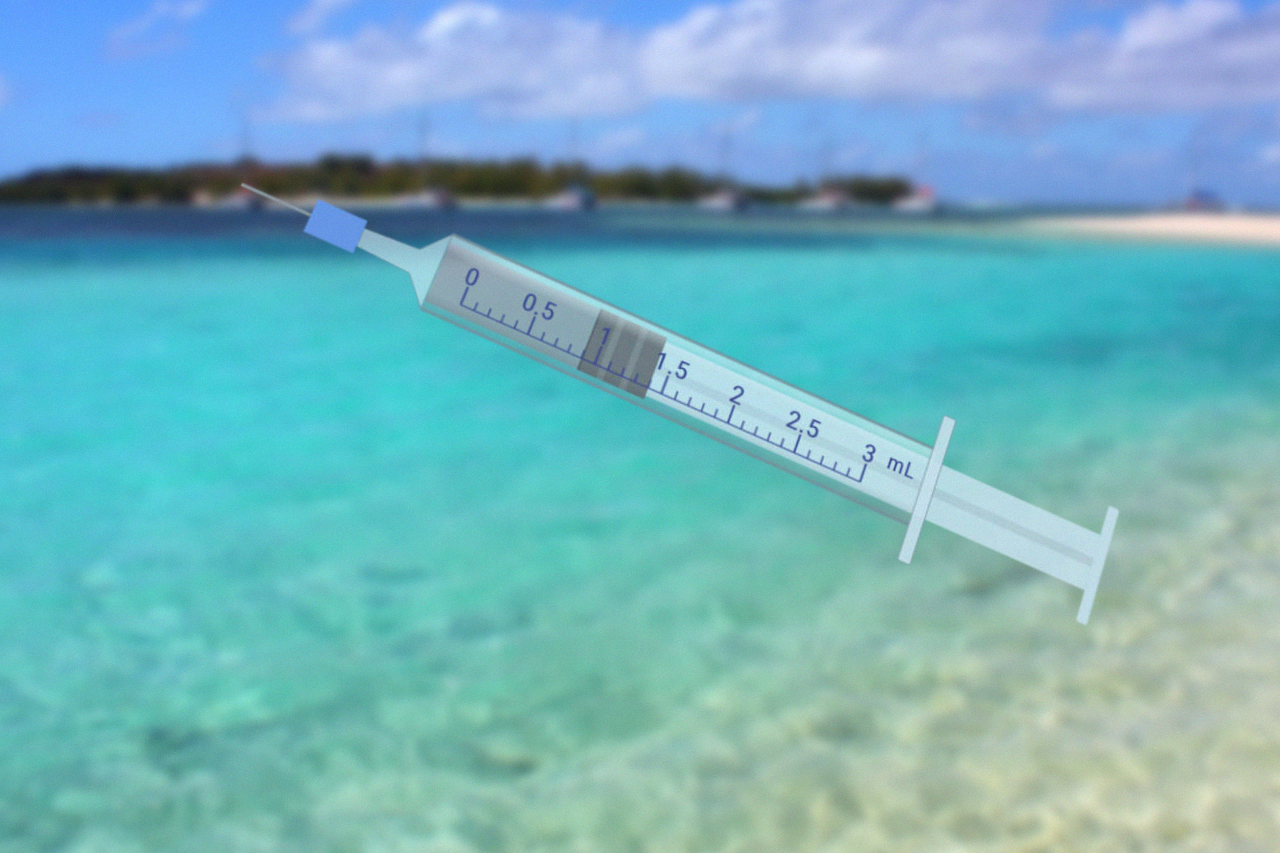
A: 0.9 mL
